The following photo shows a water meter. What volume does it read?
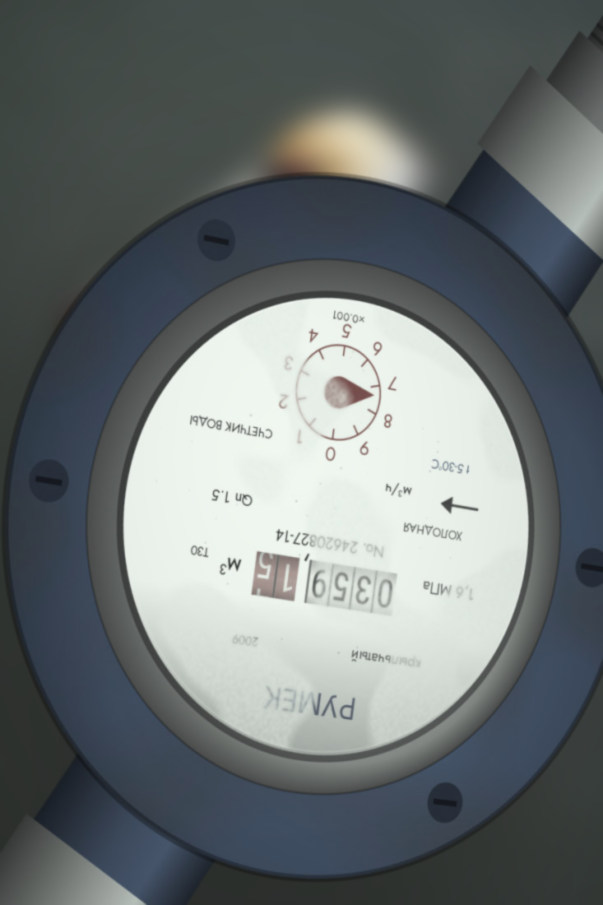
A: 359.147 m³
